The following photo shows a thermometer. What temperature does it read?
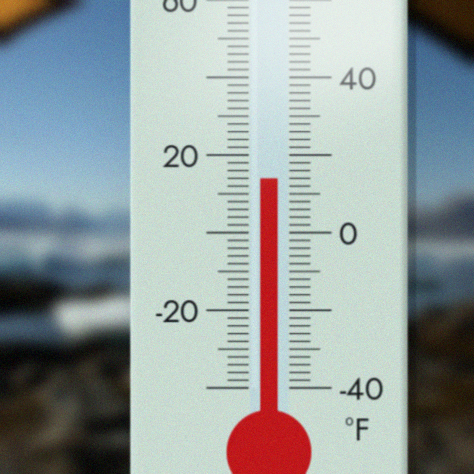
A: 14 °F
